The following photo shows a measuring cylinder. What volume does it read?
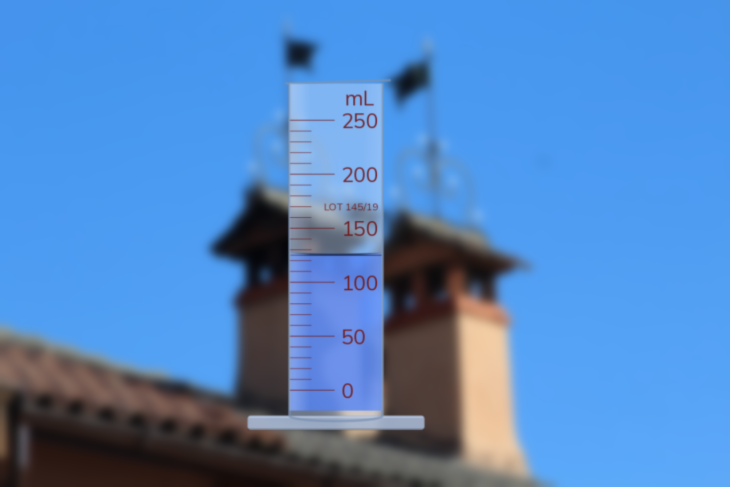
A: 125 mL
